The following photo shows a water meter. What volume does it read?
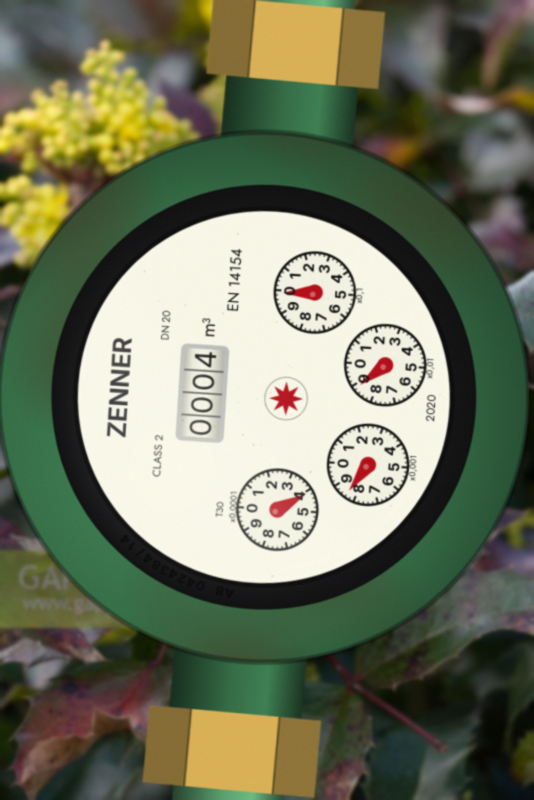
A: 3.9884 m³
